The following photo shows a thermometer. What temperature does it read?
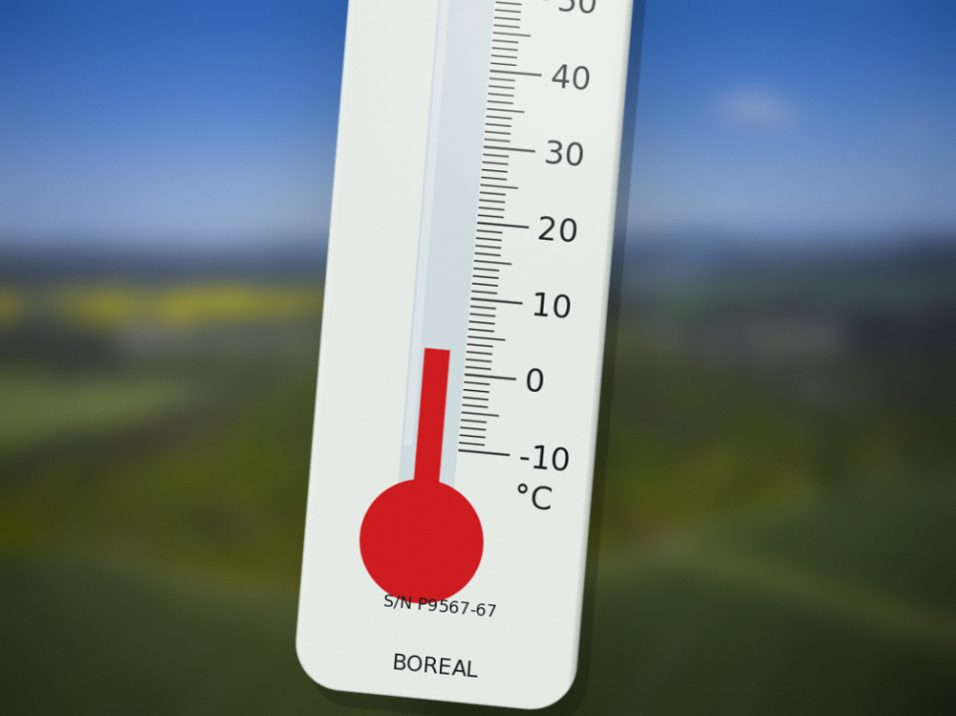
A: 3 °C
